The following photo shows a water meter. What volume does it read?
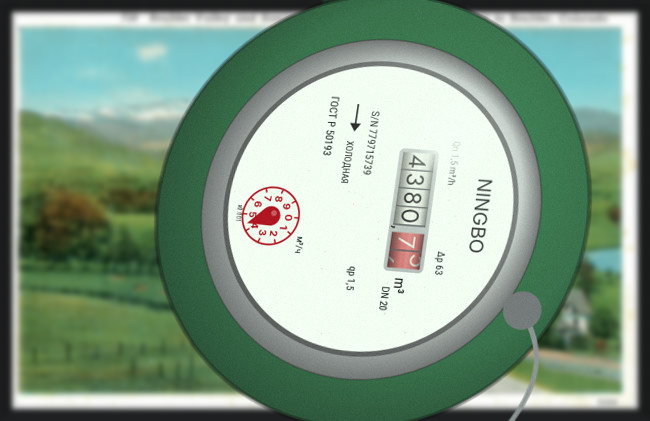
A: 4380.754 m³
